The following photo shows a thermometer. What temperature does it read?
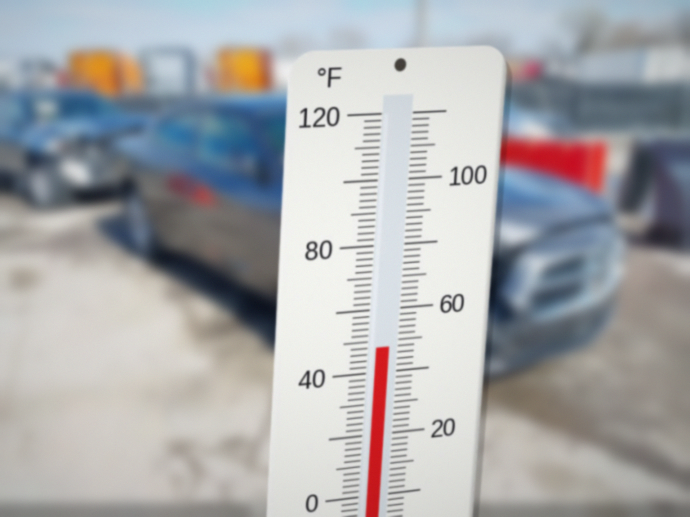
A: 48 °F
